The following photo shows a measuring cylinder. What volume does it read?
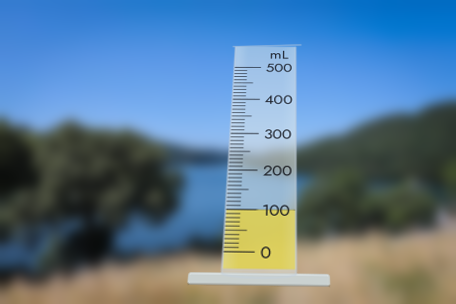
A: 100 mL
